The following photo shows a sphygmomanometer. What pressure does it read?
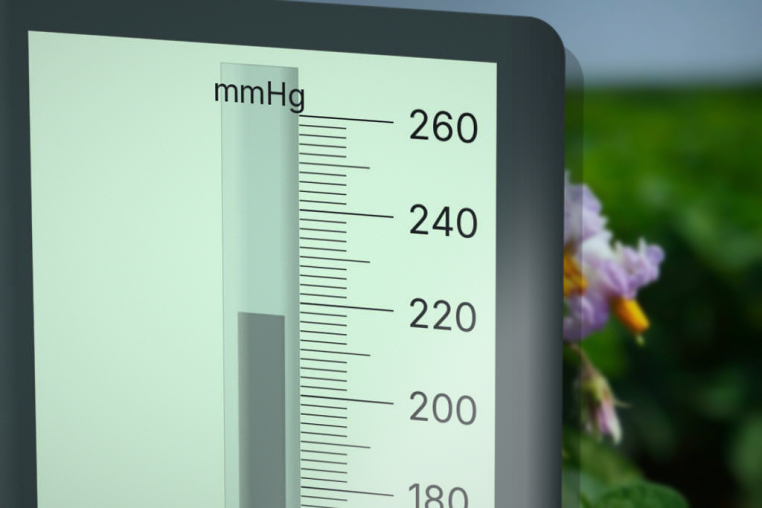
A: 217 mmHg
